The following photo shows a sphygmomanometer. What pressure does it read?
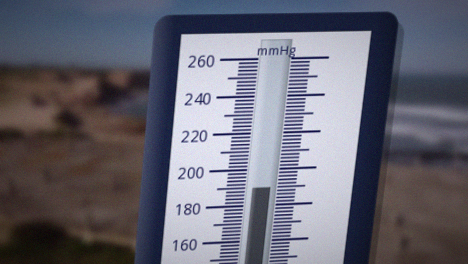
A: 190 mmHg
